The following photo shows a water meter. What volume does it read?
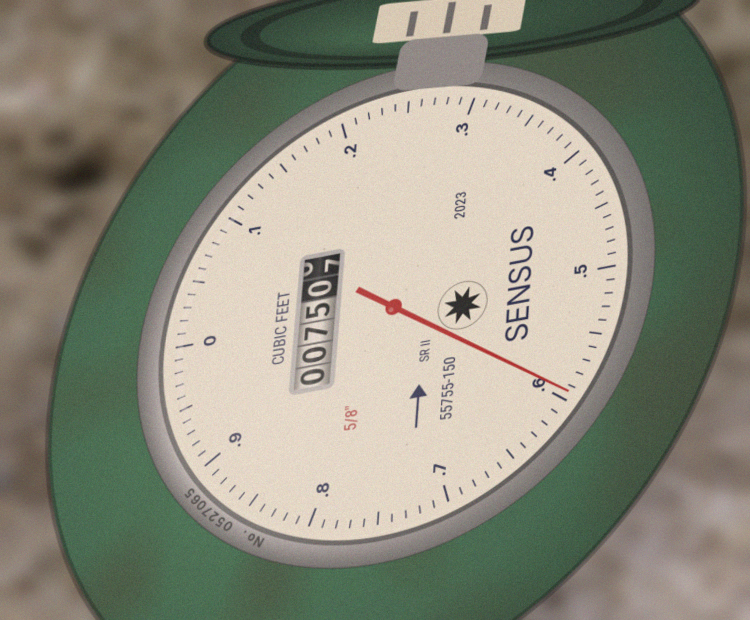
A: 7506.59 ft³
